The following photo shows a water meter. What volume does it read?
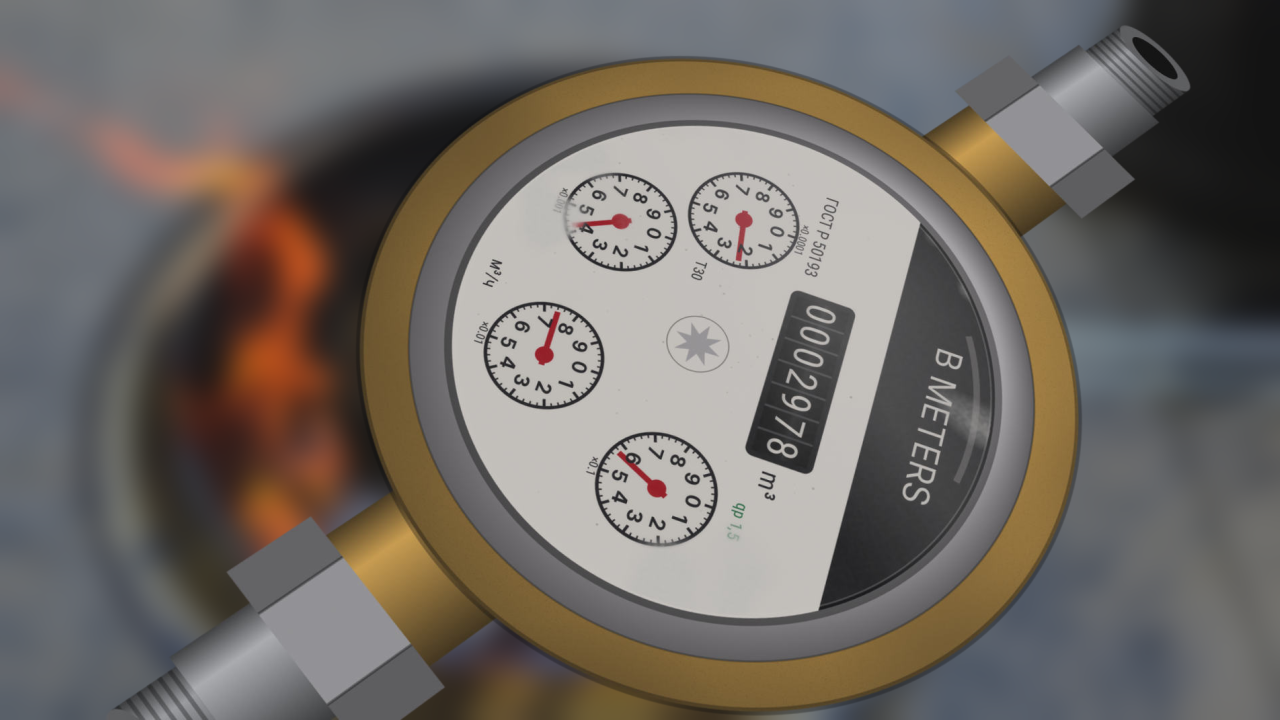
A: 2978.5742 m³
